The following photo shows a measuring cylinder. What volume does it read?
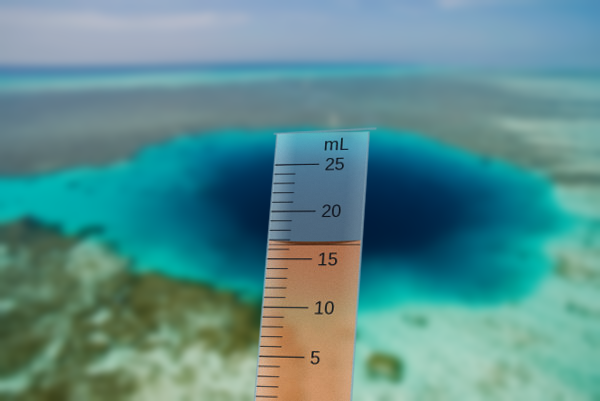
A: 16.5 mL
